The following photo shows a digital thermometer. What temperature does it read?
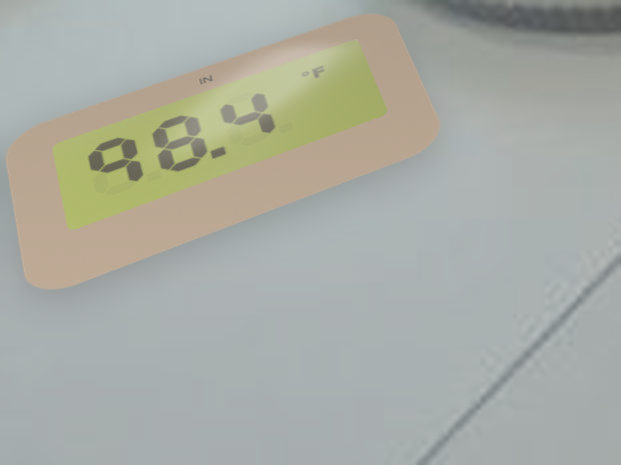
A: 98.4 °F
